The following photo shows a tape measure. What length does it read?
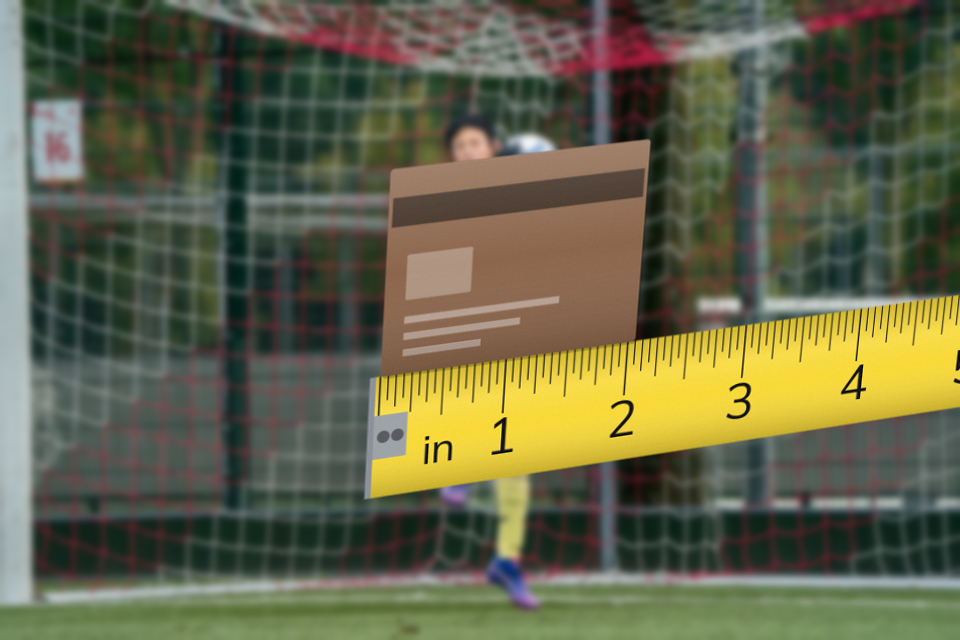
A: 2.0625 in
